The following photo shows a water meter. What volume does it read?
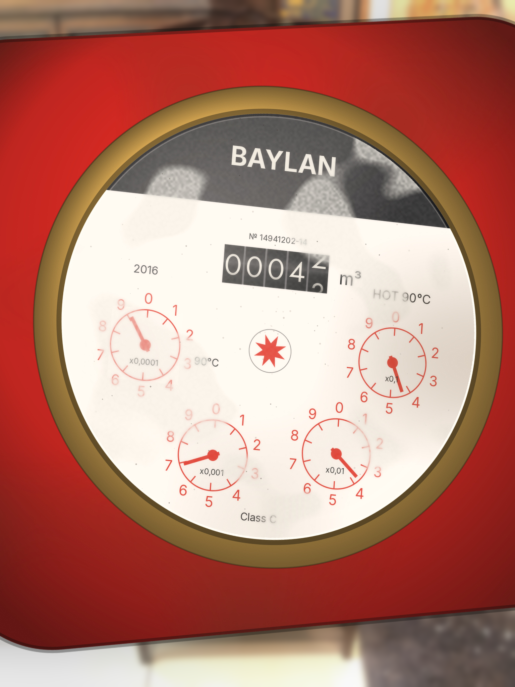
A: 42.4369 m³
